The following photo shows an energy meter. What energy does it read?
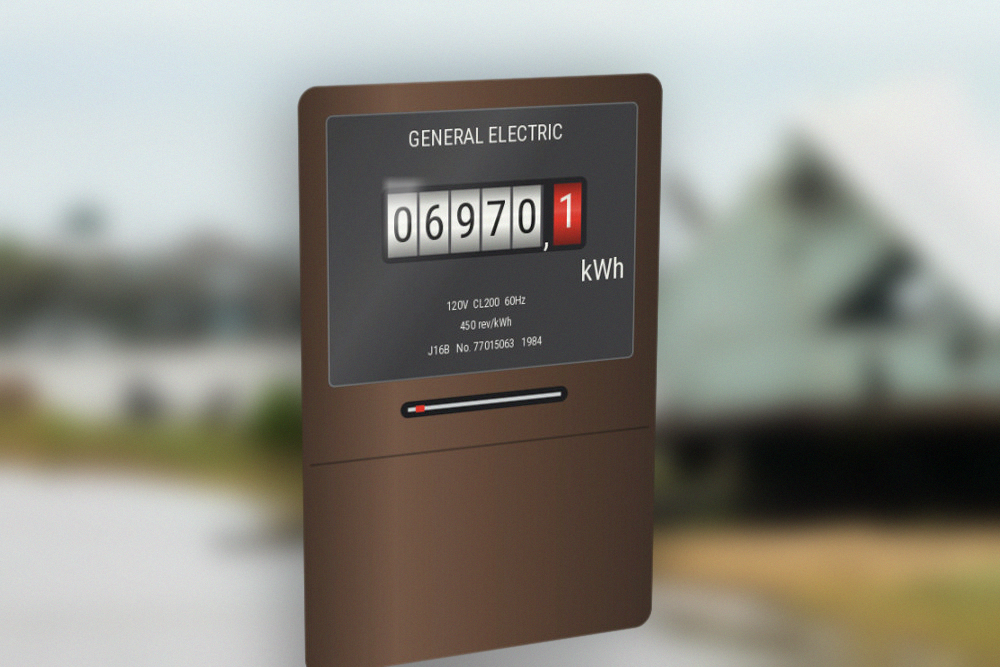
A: 6970.1 kWh
